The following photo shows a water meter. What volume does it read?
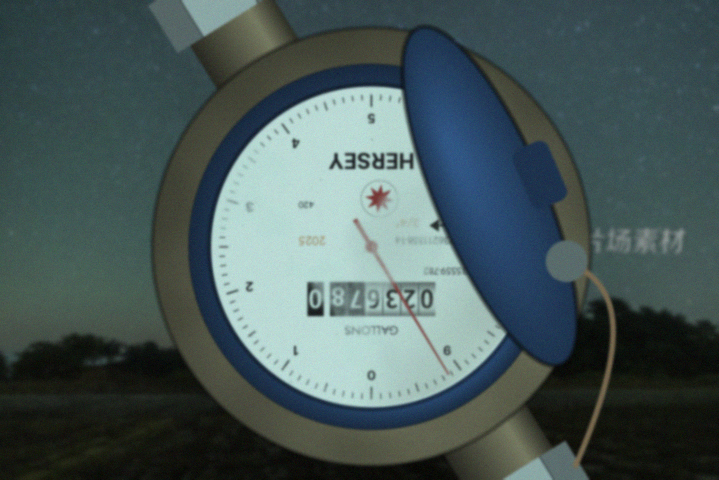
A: 236779.1 gal
